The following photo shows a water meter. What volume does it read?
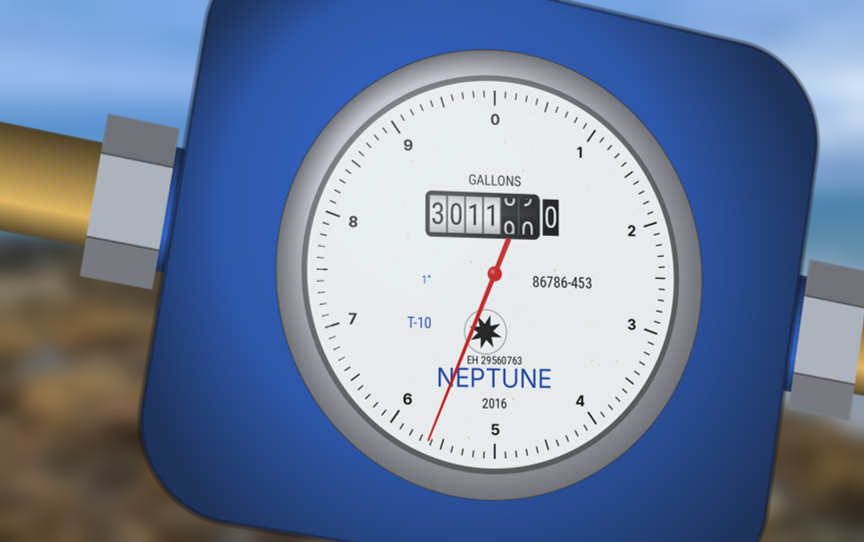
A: 3011895.6 gal
